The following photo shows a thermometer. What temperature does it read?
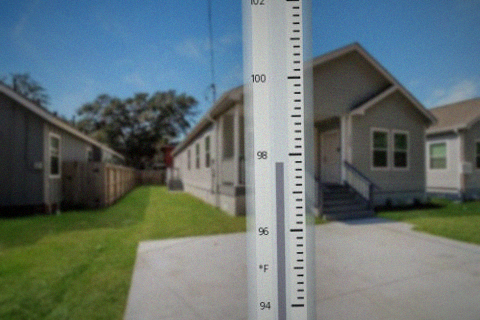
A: 97.8 °F
